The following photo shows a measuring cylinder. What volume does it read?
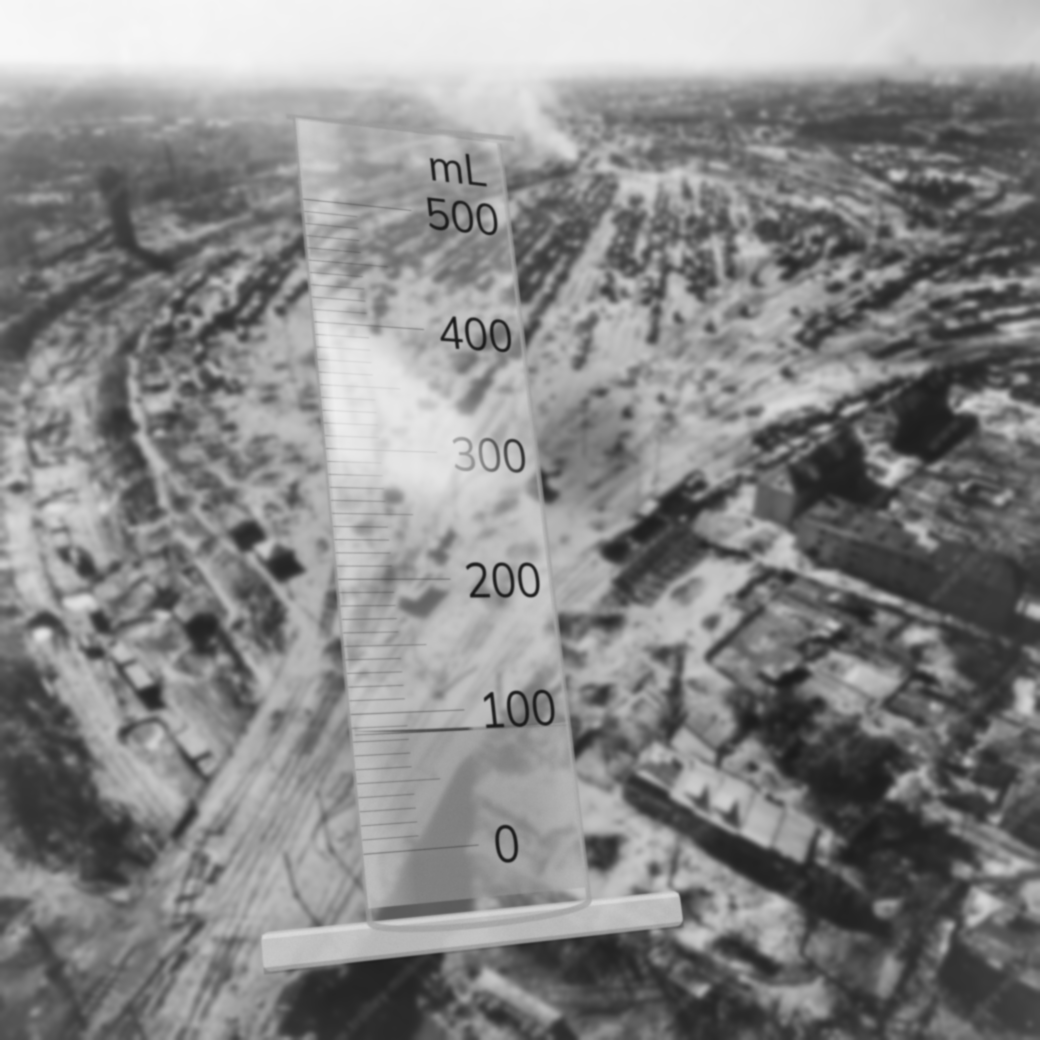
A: 85 mL
